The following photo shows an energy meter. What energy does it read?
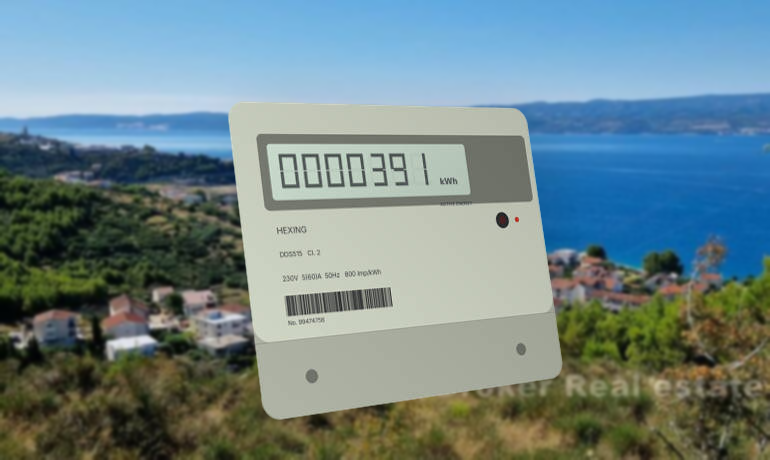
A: 391 kWh
